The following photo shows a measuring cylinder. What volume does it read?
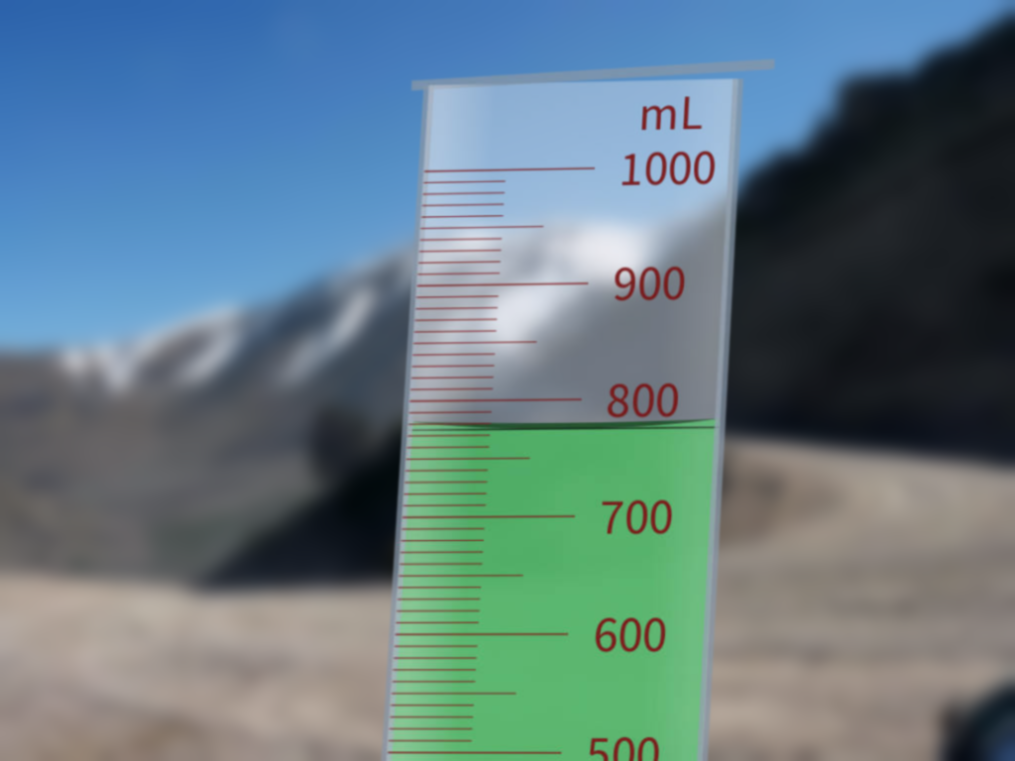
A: 775 mL
